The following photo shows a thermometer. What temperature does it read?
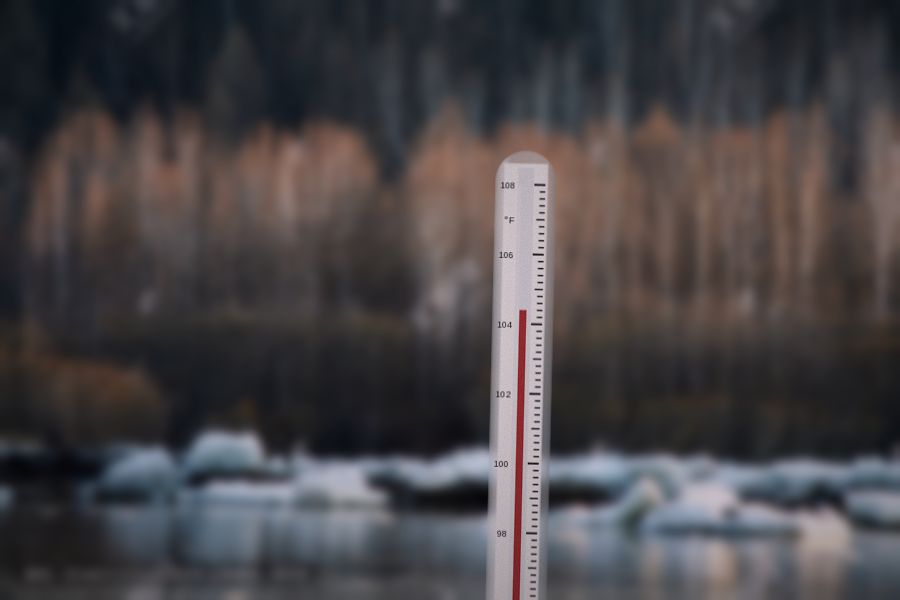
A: 104.4 °F
